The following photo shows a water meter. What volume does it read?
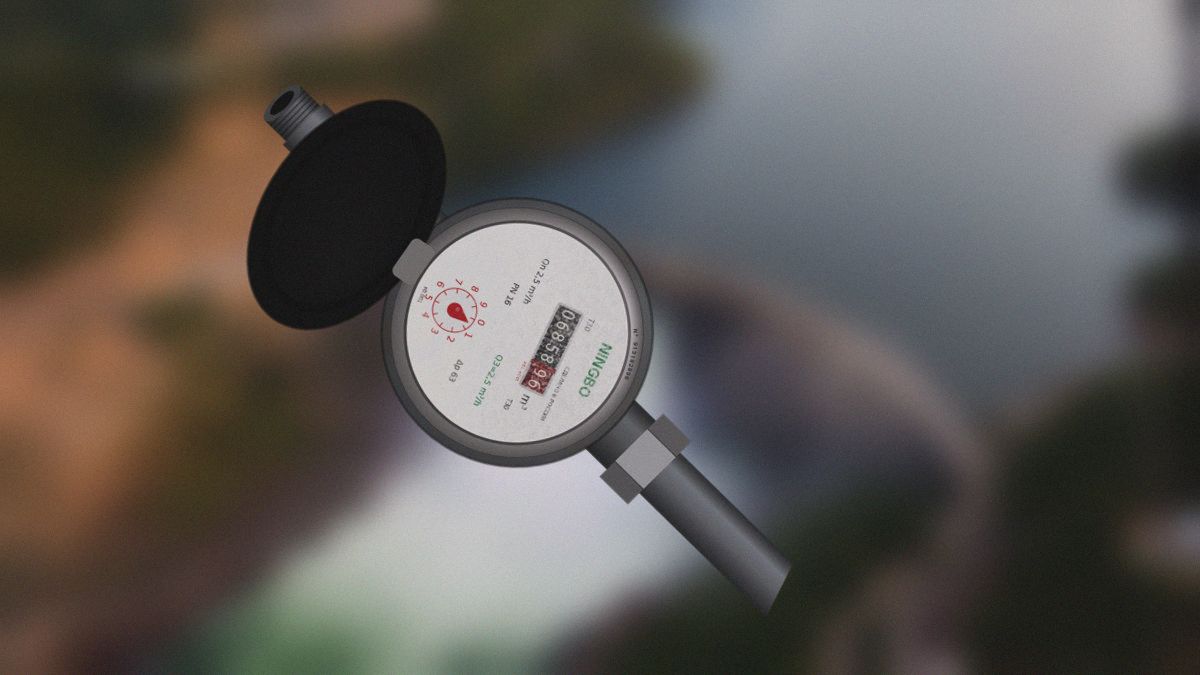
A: 6858.960 m³
